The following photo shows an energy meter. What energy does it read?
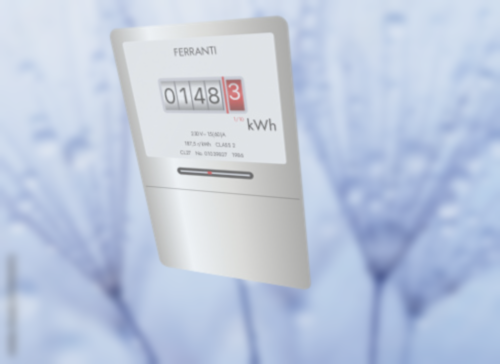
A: 148.3 kWh
